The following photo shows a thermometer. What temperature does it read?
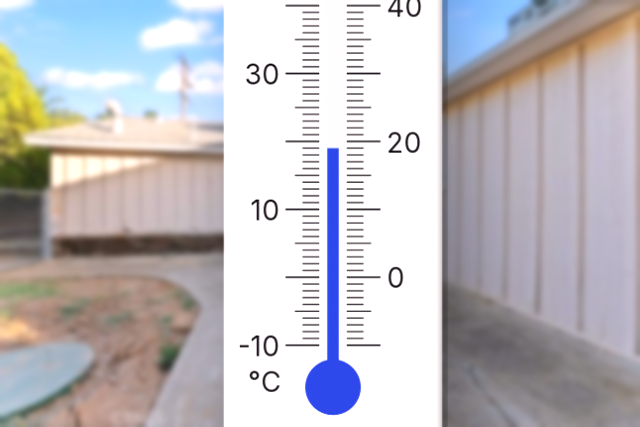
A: 19 °C
